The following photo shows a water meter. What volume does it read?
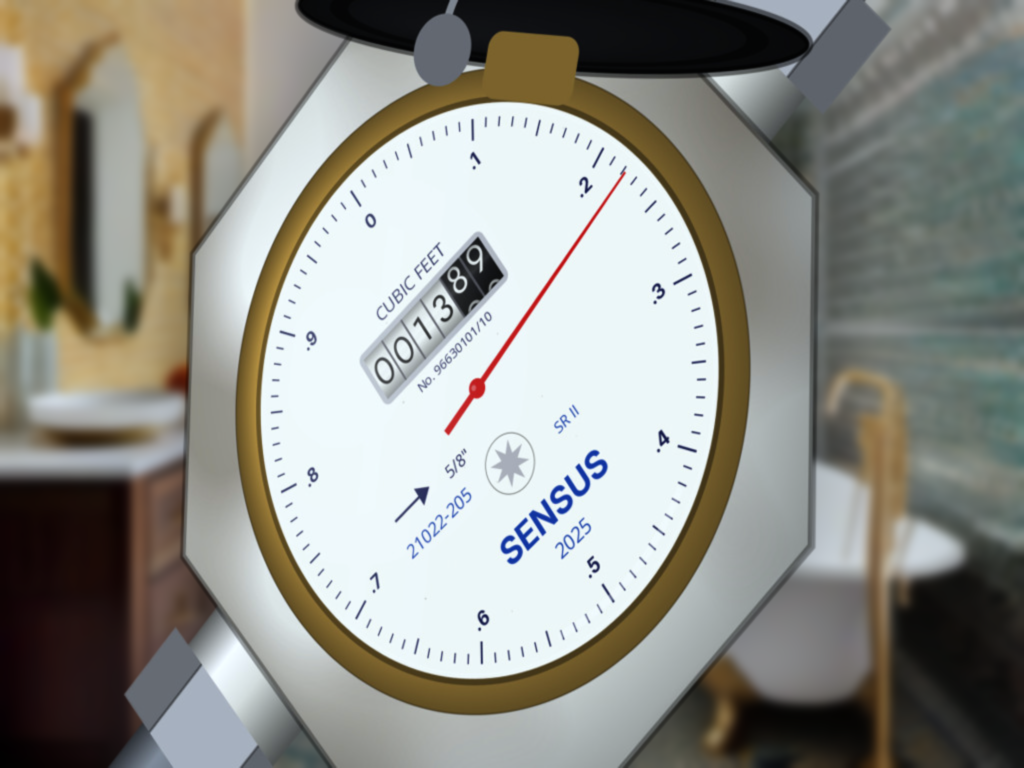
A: 1389.22 ft³
